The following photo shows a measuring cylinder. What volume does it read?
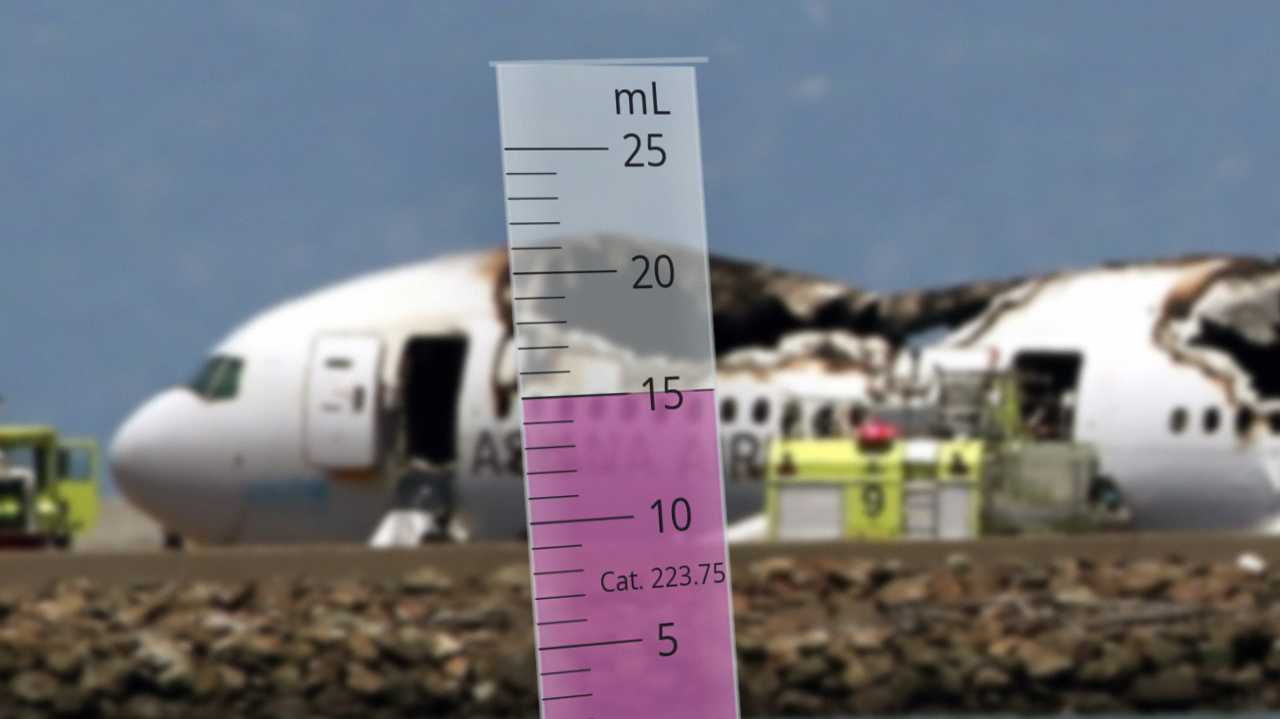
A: 15 mL
